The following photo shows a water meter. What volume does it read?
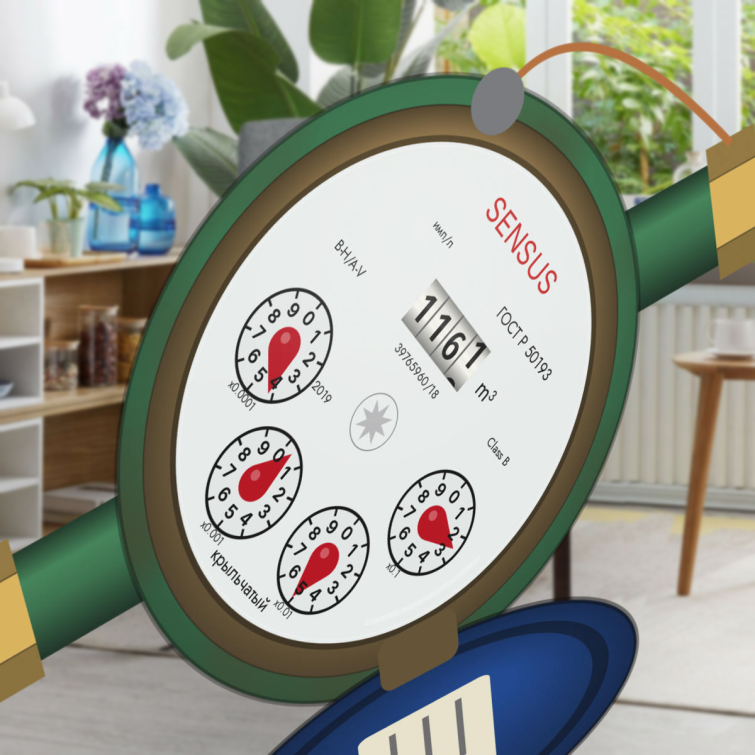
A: 1161.2504 m³
